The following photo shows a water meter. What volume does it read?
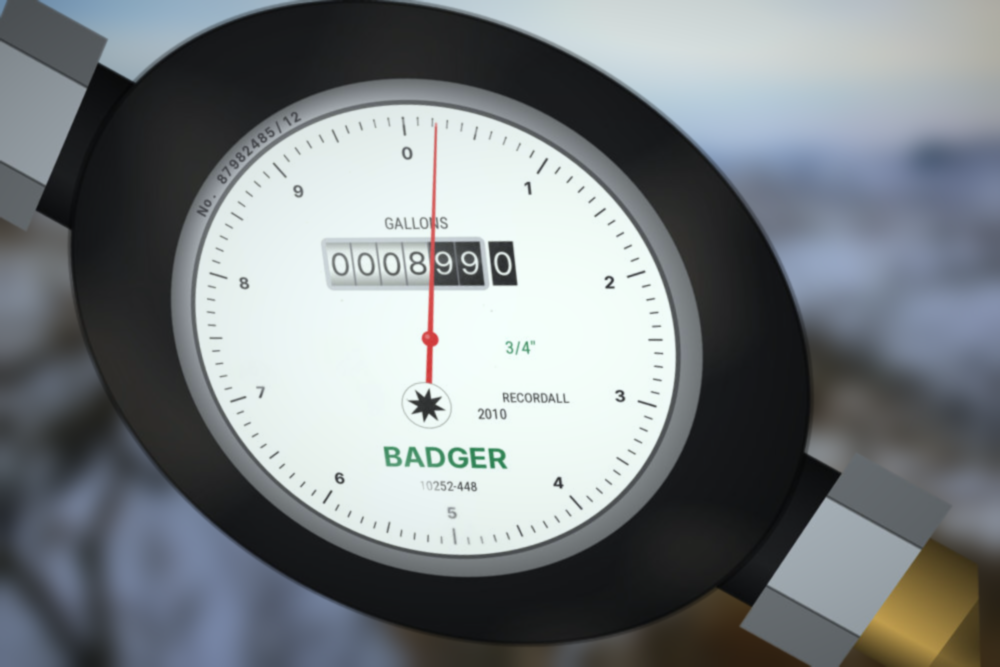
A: 8990.2 gal
